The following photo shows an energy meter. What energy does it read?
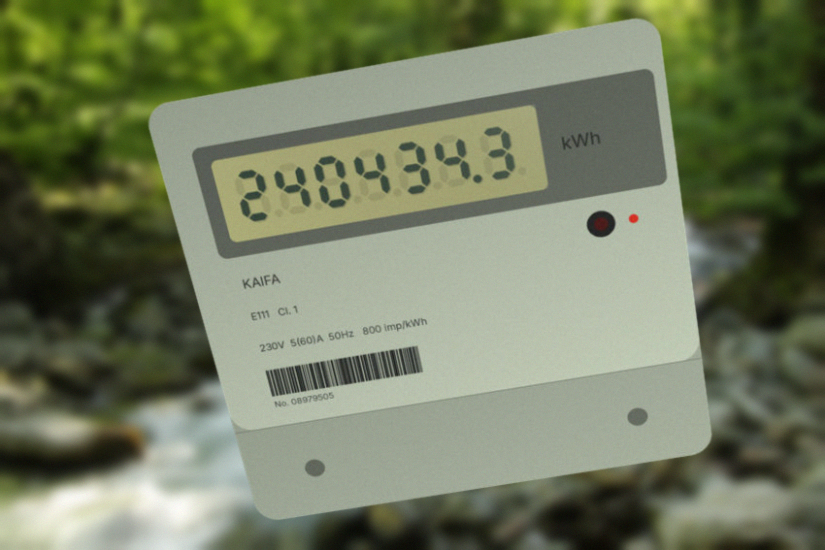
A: 240434.3 kWh
